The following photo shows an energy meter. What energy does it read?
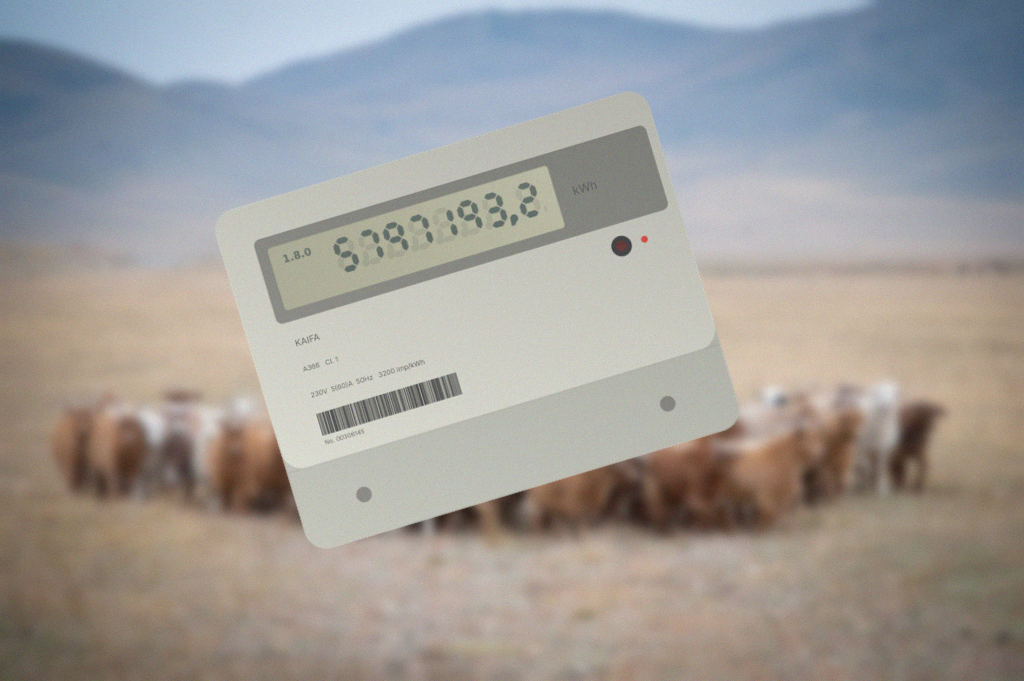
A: 5797193.2 kWh
